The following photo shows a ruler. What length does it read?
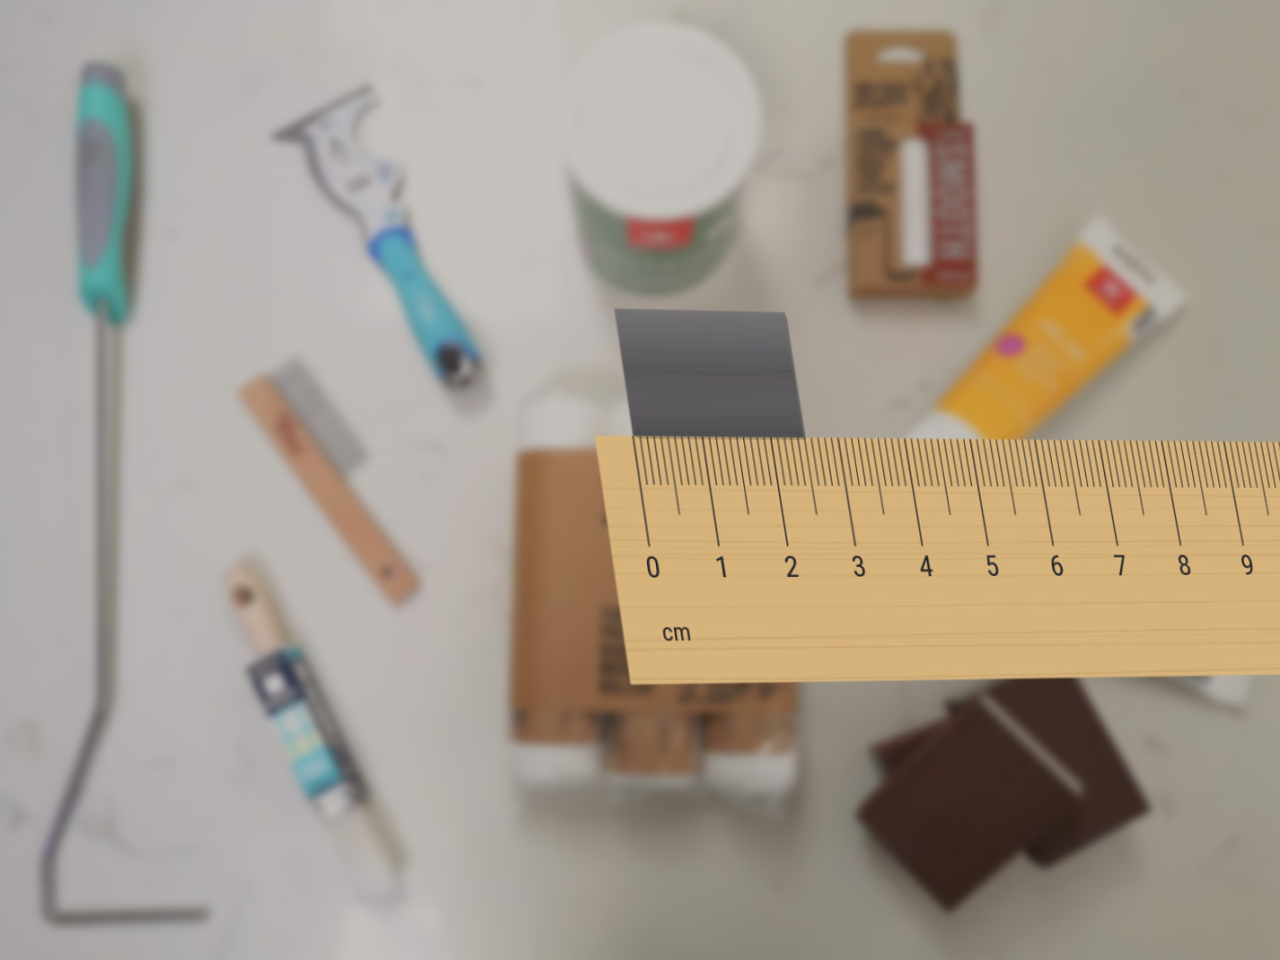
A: 2.5 cm
